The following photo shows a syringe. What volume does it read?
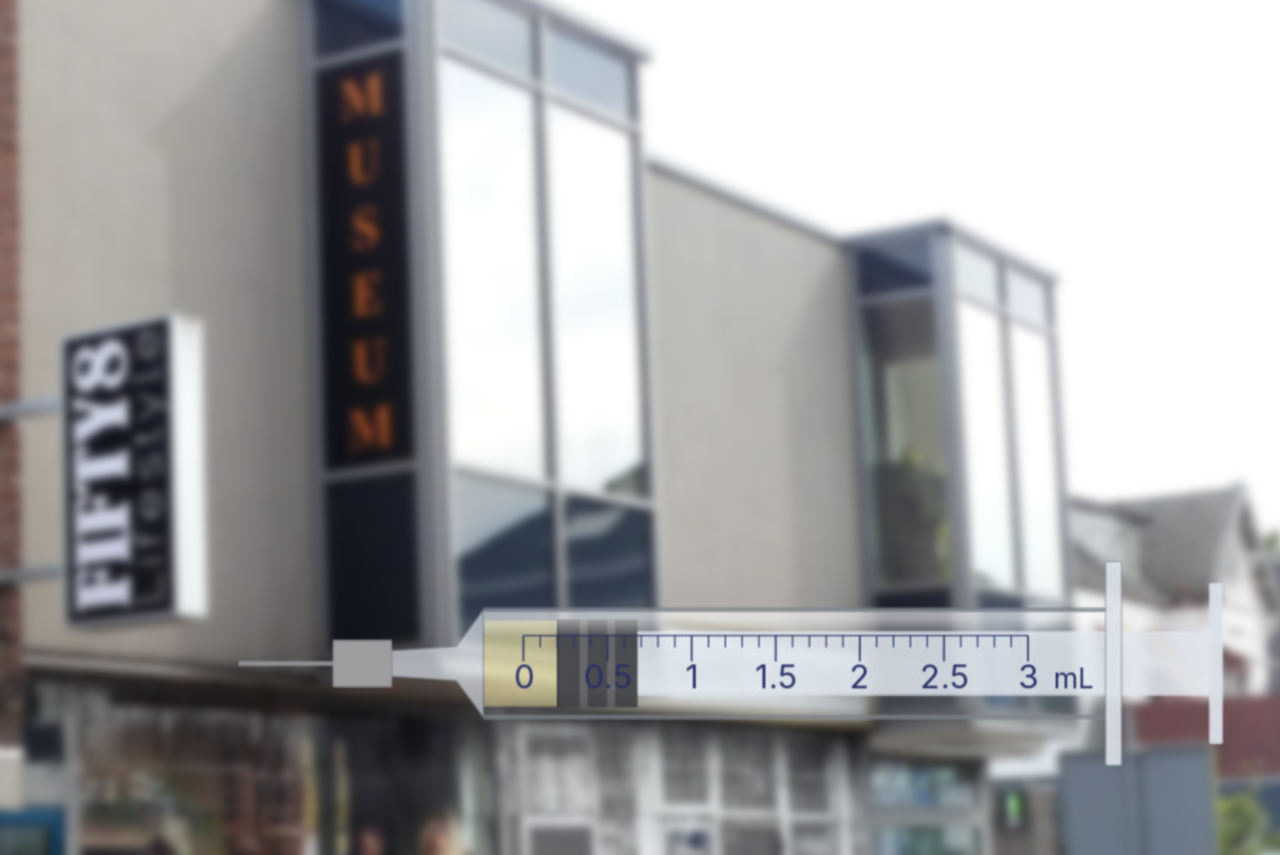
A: 0.2 mL
